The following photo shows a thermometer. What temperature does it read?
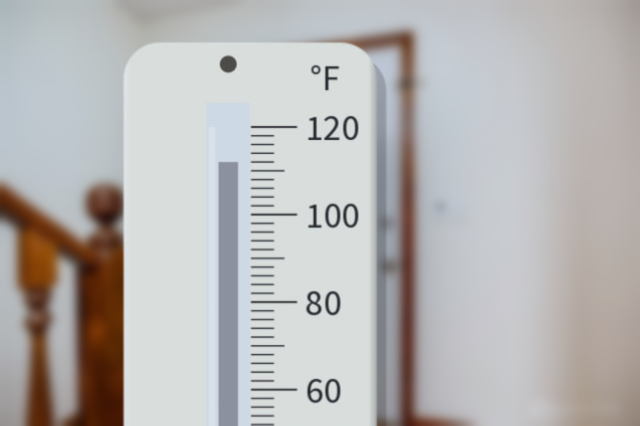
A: 112 °F
